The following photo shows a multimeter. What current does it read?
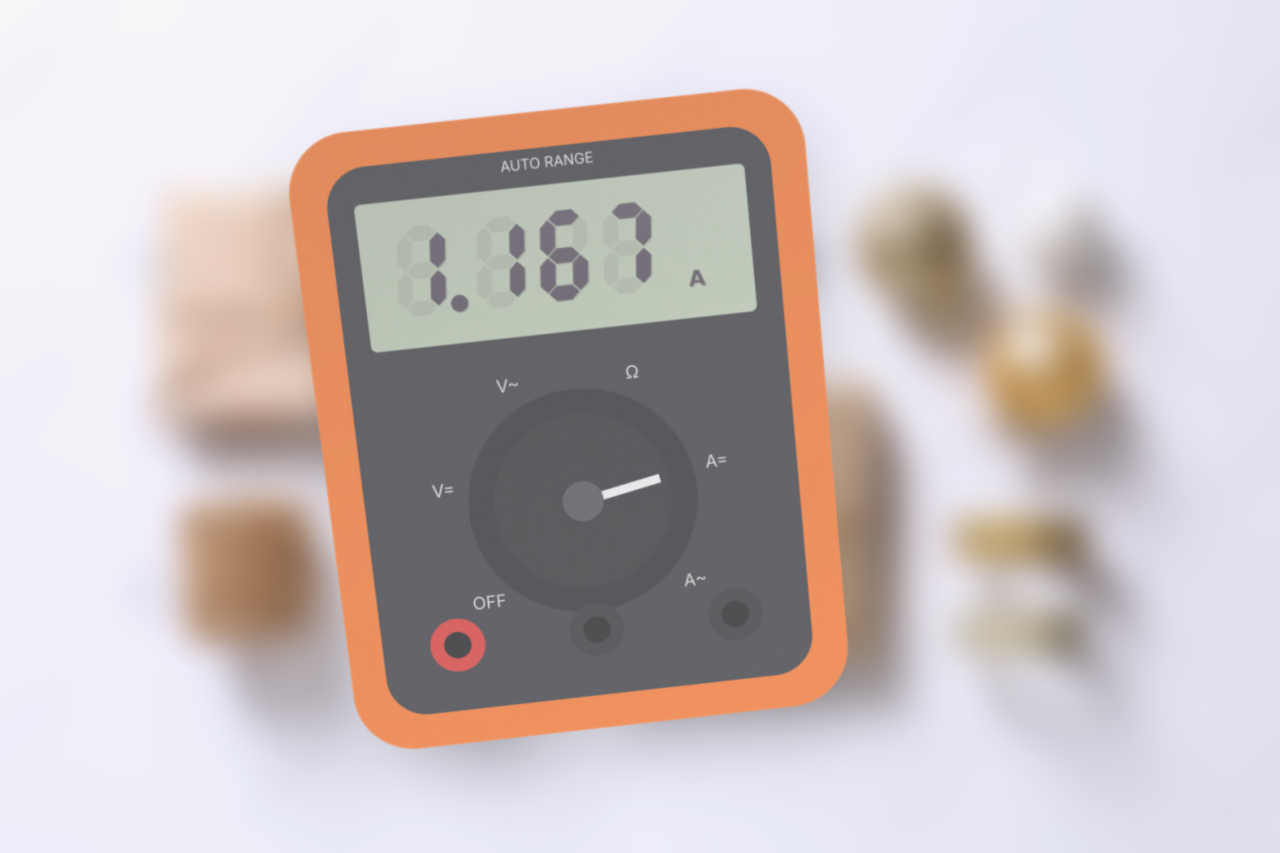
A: 1.167 A
